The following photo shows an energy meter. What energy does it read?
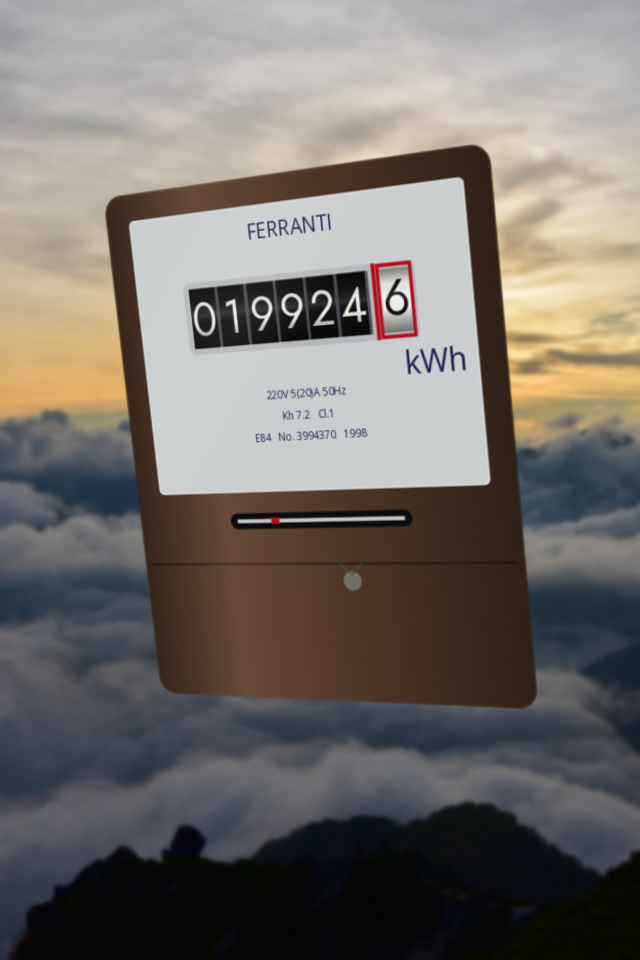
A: 19924.6 kWh
